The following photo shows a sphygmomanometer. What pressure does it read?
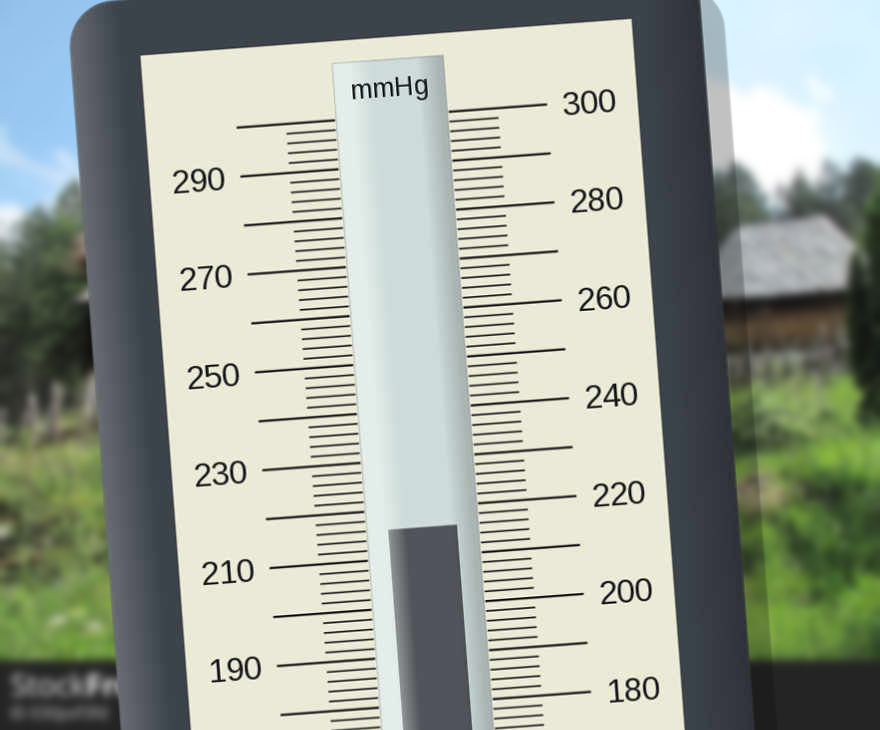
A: 216 mmHg
